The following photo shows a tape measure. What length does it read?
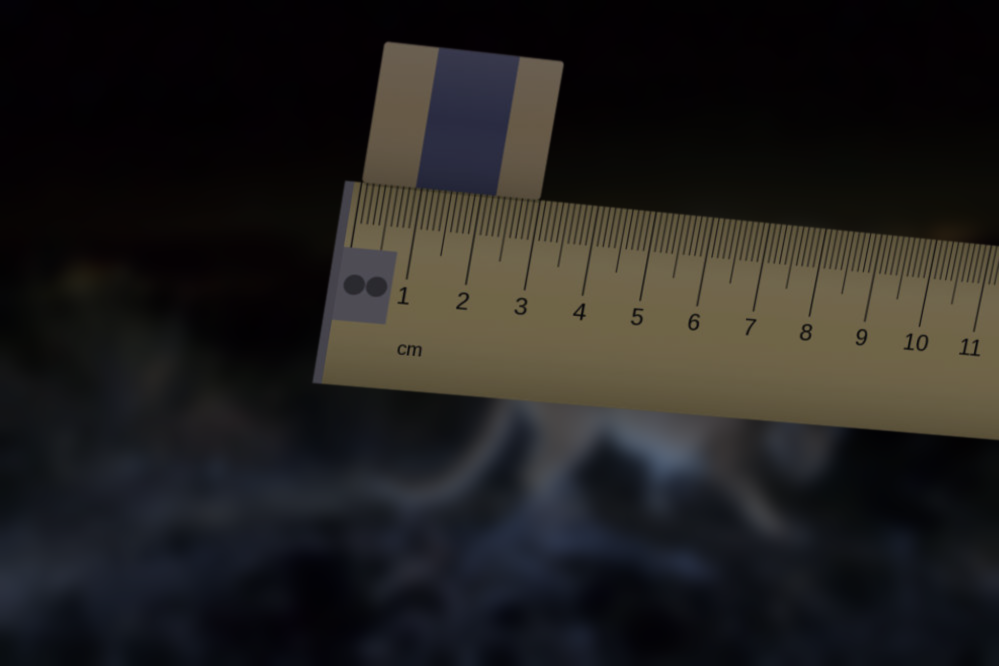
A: 3 cm
